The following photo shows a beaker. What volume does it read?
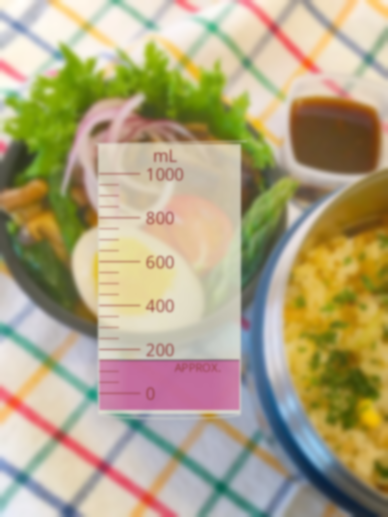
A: 150 mL
